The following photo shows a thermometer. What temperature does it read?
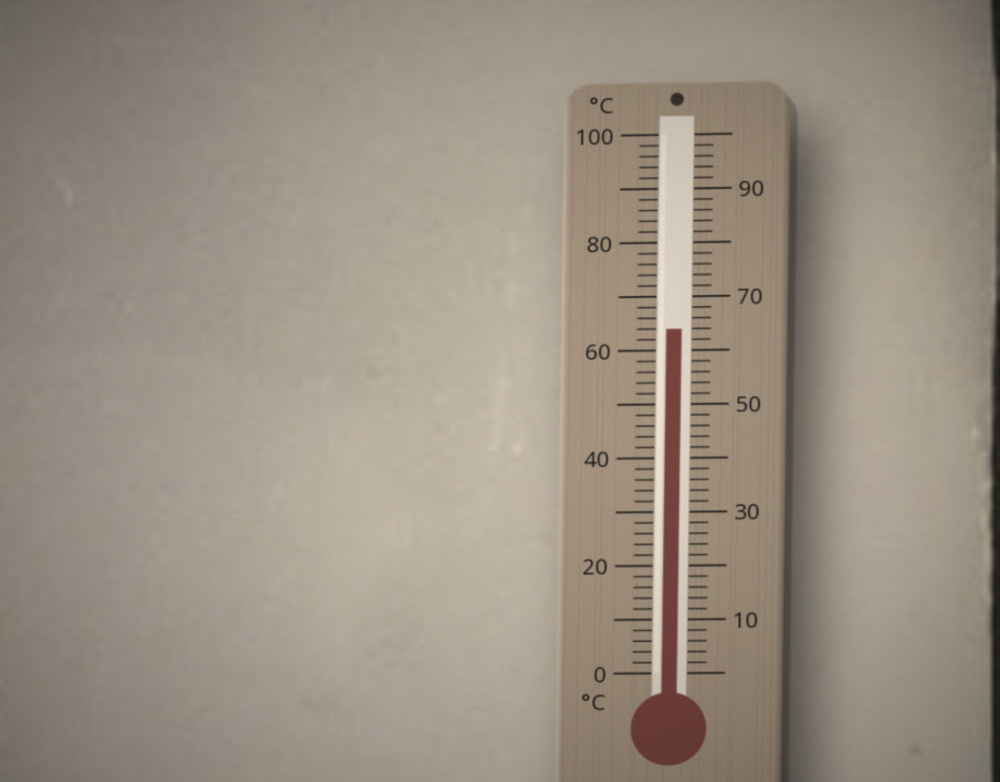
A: 64 °C
